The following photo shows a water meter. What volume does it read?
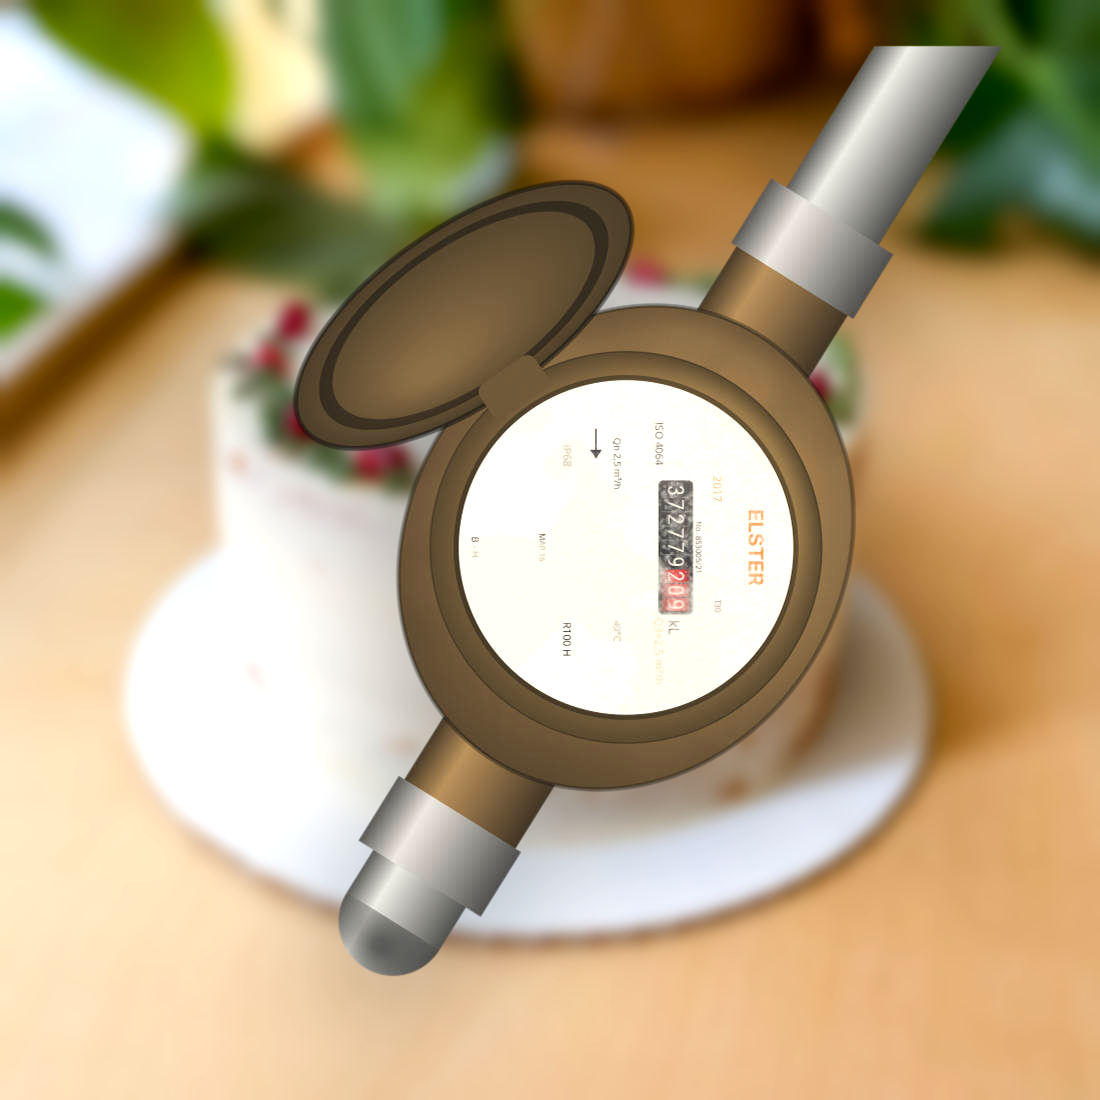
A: 372779.209 kL
